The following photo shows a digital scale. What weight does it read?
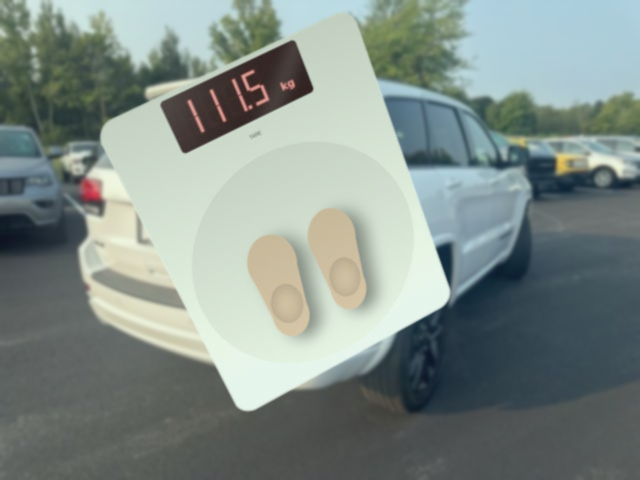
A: 111.5 kg
